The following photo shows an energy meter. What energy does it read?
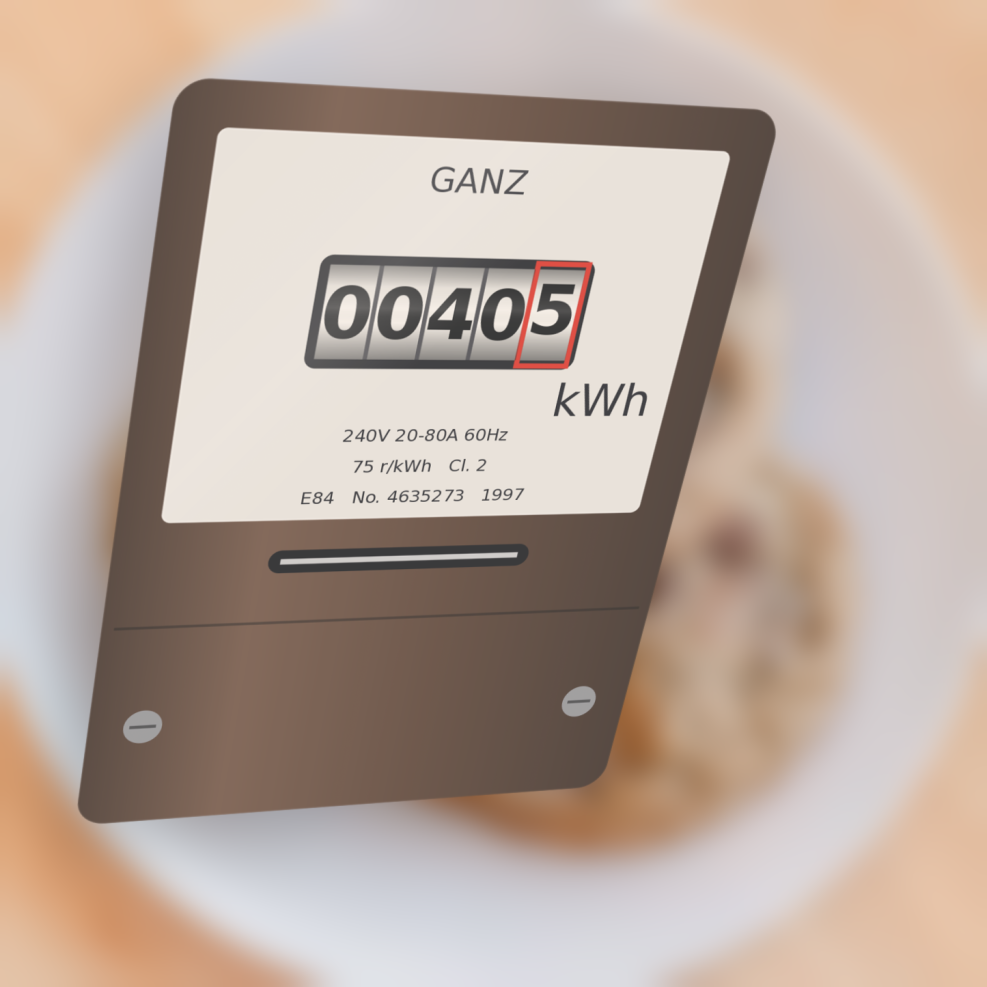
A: 40.5 kWh
